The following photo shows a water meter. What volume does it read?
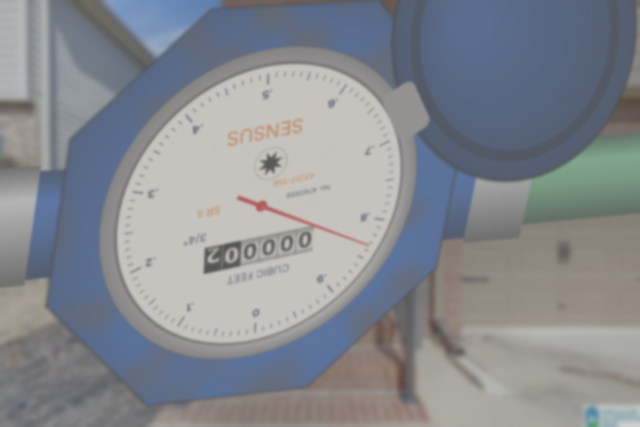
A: 1.83 ft³
